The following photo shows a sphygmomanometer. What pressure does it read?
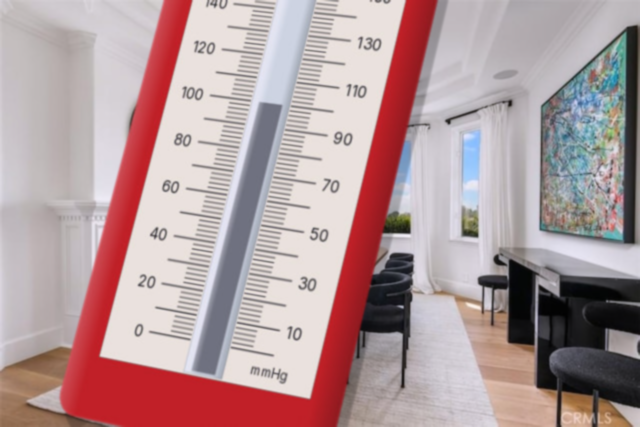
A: 100 mmHg
